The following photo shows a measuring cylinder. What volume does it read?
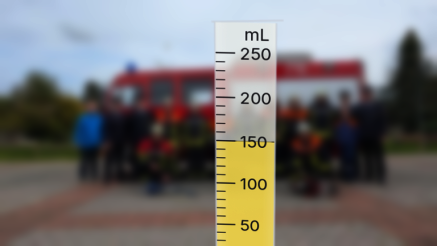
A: 150 mL
